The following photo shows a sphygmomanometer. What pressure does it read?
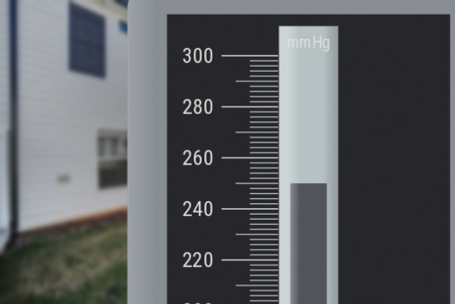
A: 250 mmHg
